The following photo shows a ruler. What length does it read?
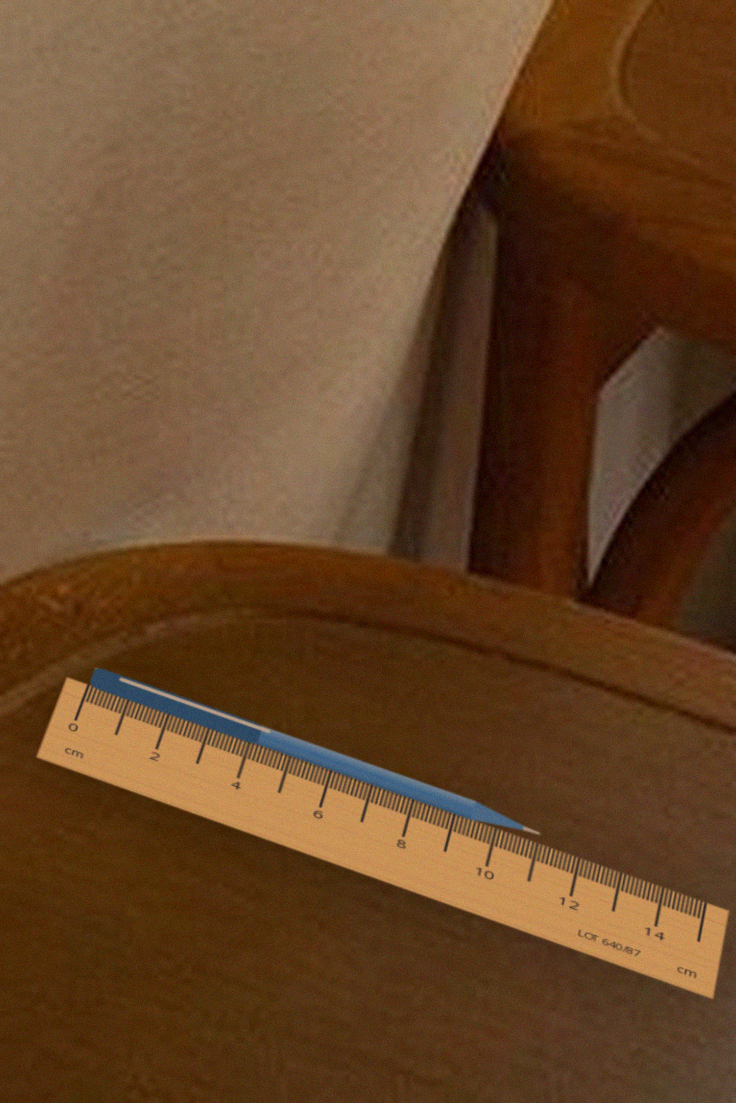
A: 11 cm
